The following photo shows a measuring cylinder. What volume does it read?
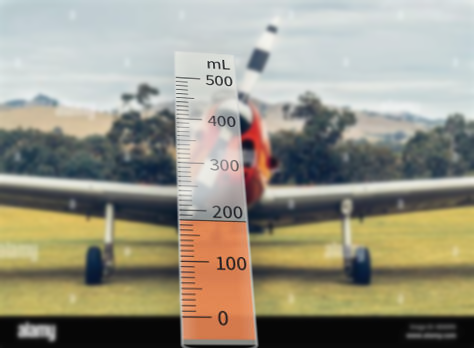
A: 180 mL
